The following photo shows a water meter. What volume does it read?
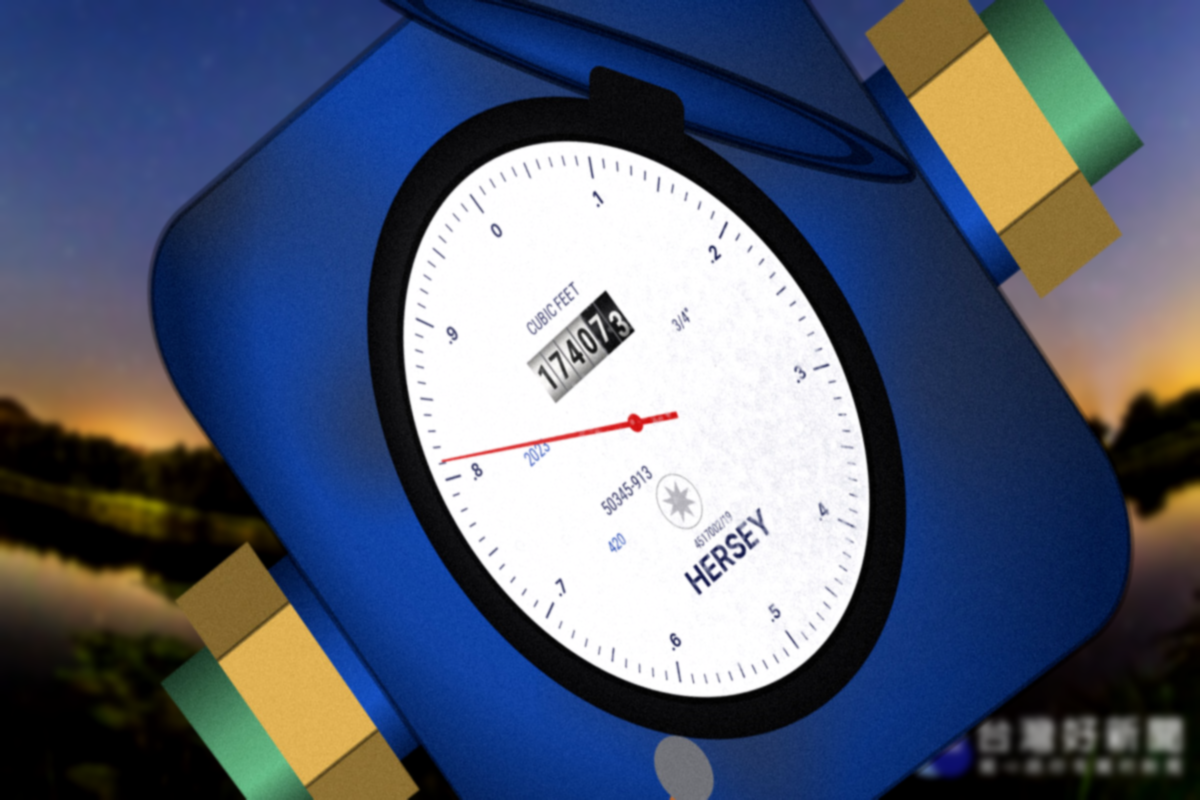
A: 174072.81 ft³
